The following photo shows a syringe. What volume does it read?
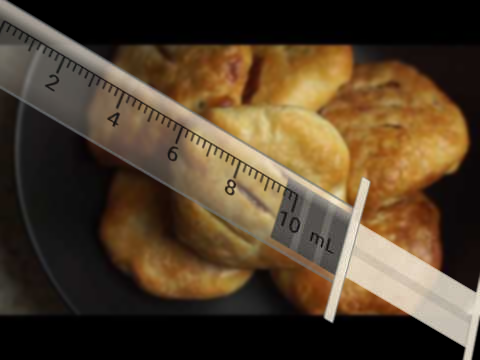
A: 9.6 mL
